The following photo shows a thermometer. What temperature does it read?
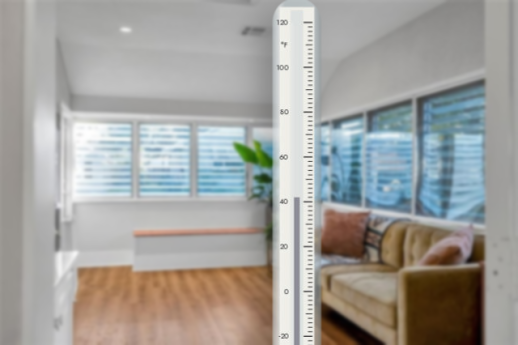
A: 42 °F
